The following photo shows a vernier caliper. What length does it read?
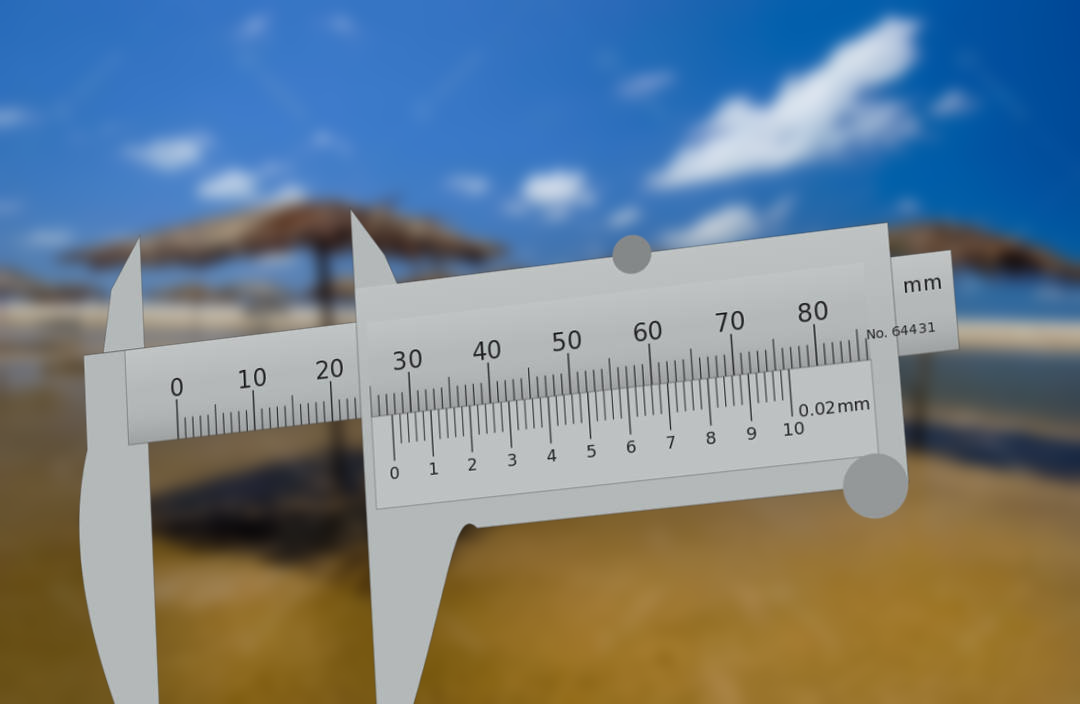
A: 27.6 mm
